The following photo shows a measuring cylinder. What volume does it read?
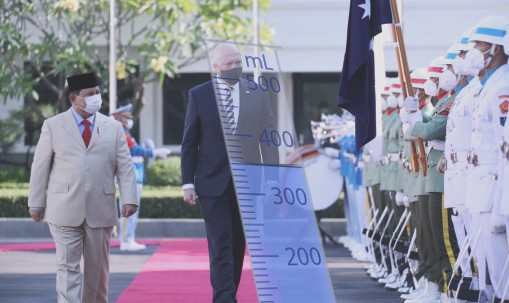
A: 350 mL
